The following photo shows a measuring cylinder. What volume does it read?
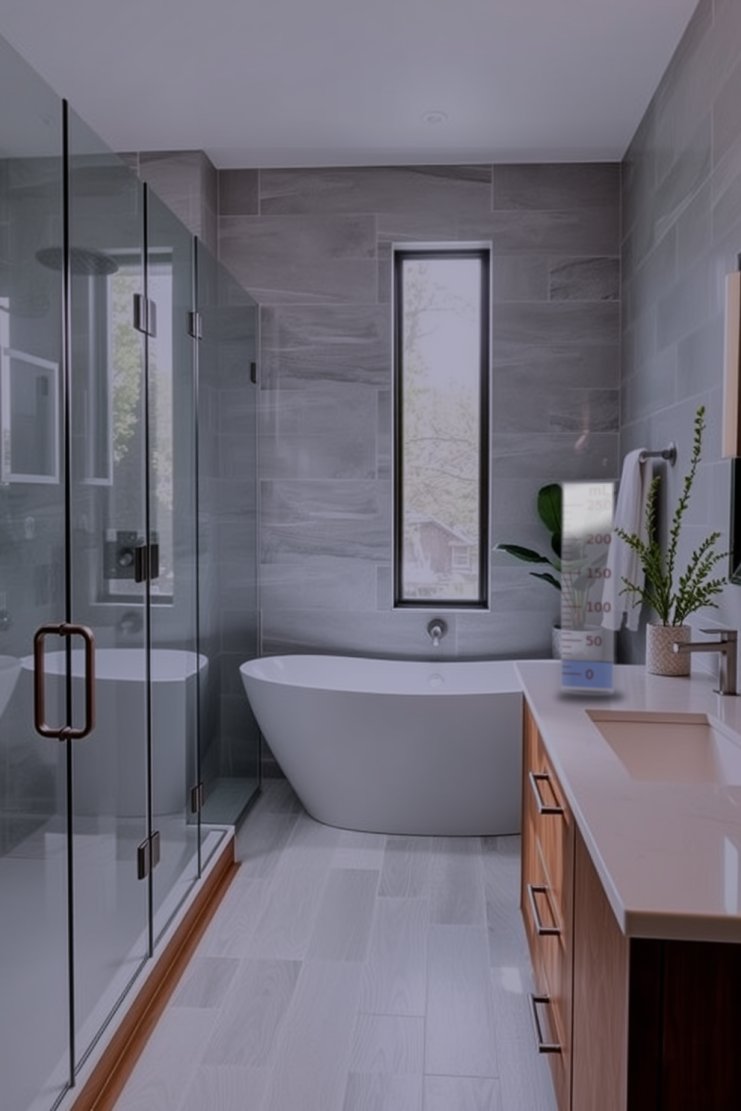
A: 20 mL
